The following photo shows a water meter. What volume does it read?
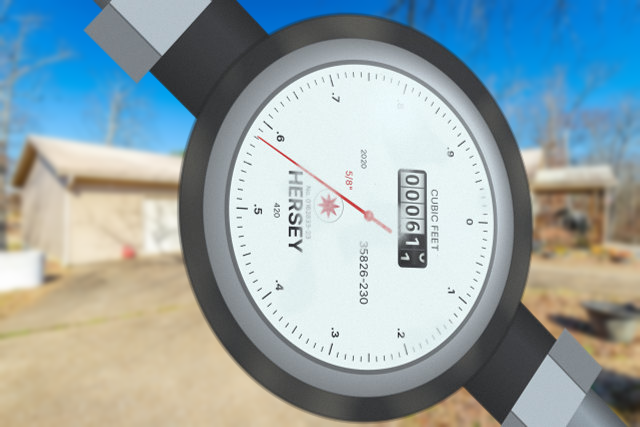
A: 610.58 ft³
